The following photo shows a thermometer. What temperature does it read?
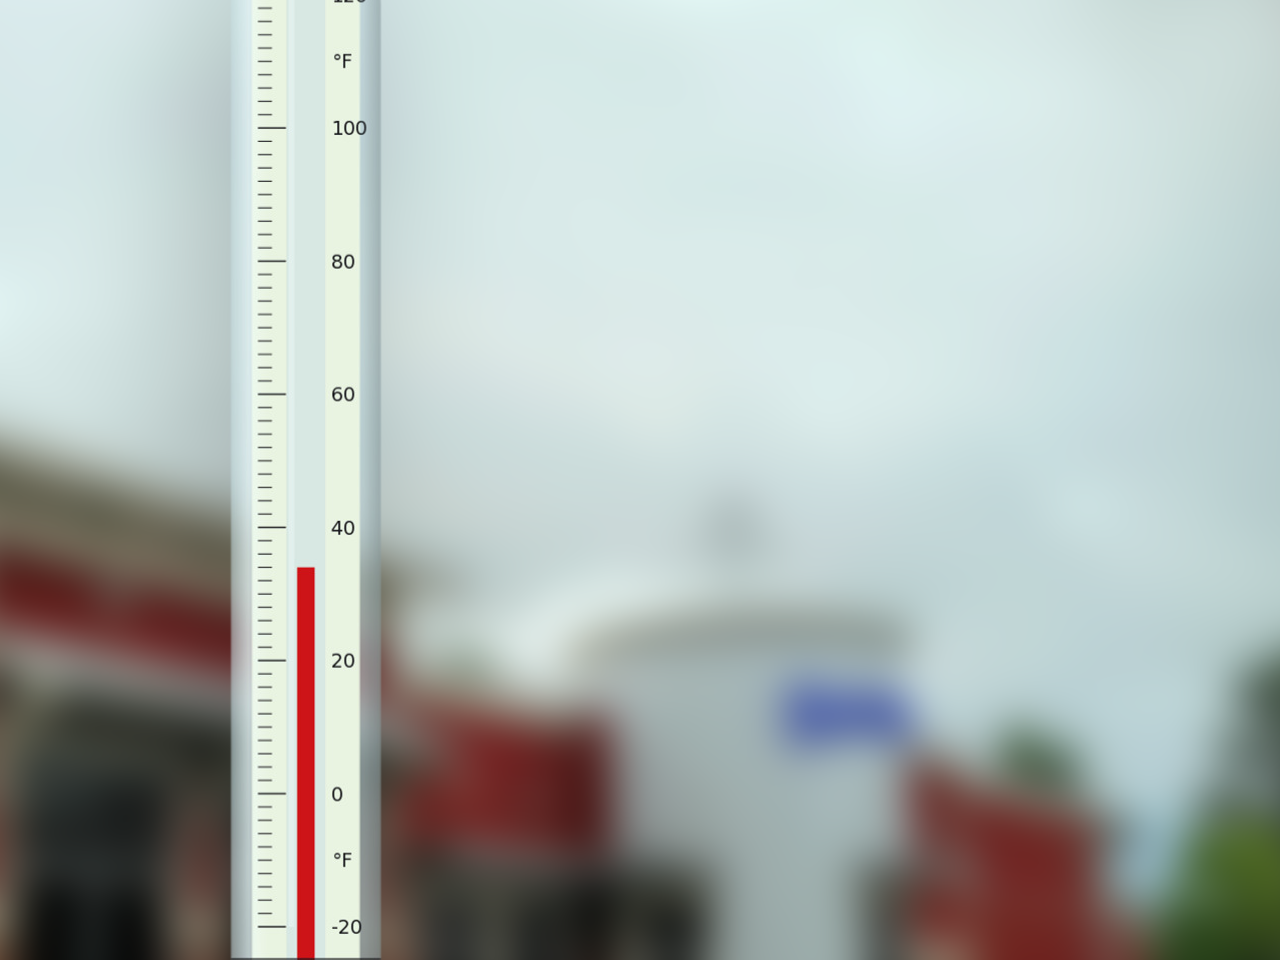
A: 34 °F
